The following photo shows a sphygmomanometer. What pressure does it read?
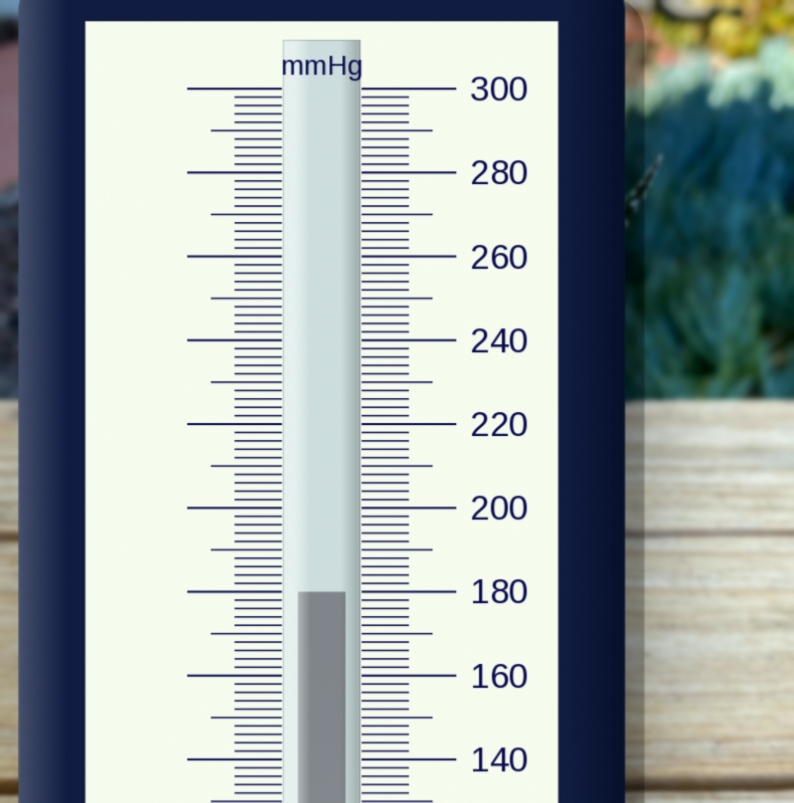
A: 180 mmHg
